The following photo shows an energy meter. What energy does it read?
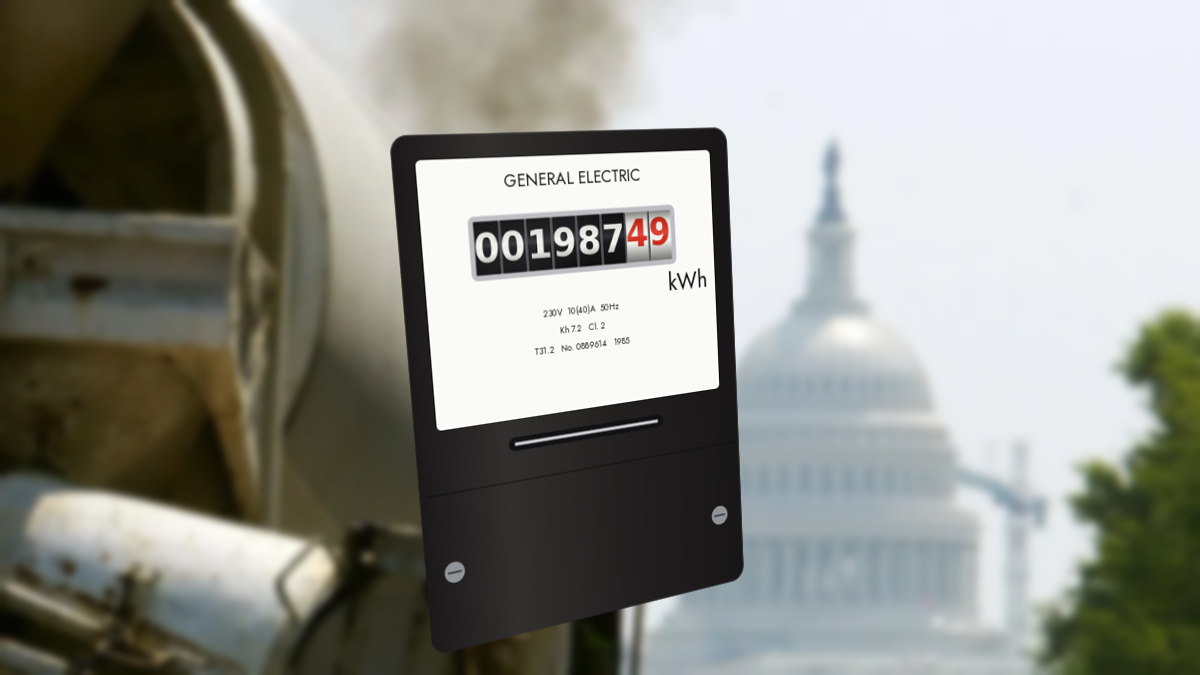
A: 1987.49 kWh
